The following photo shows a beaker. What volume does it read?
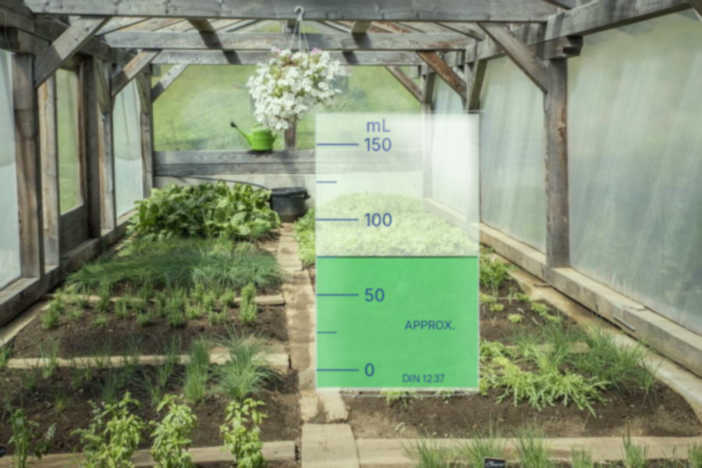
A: 75 mL
